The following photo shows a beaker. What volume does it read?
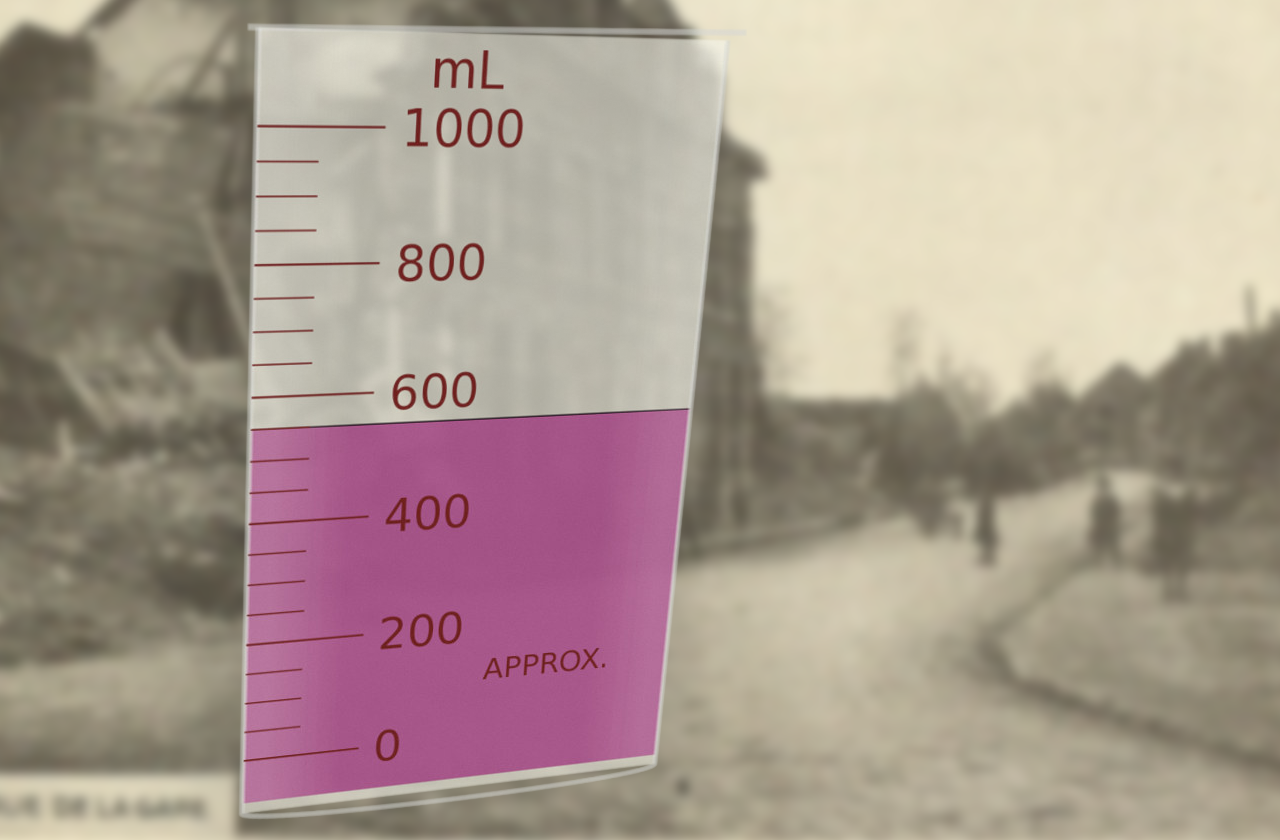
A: 550 mL
